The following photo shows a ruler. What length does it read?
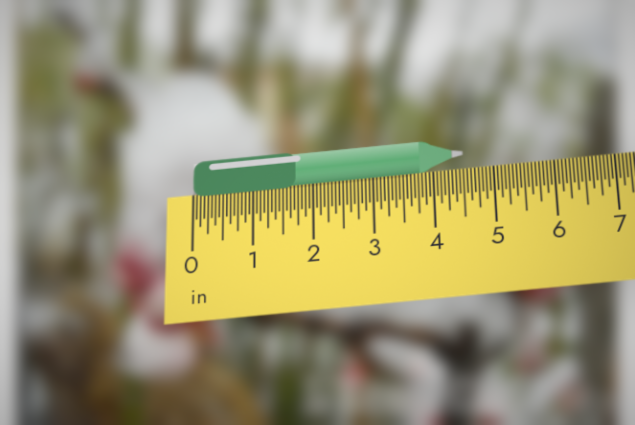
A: 4.5 in
